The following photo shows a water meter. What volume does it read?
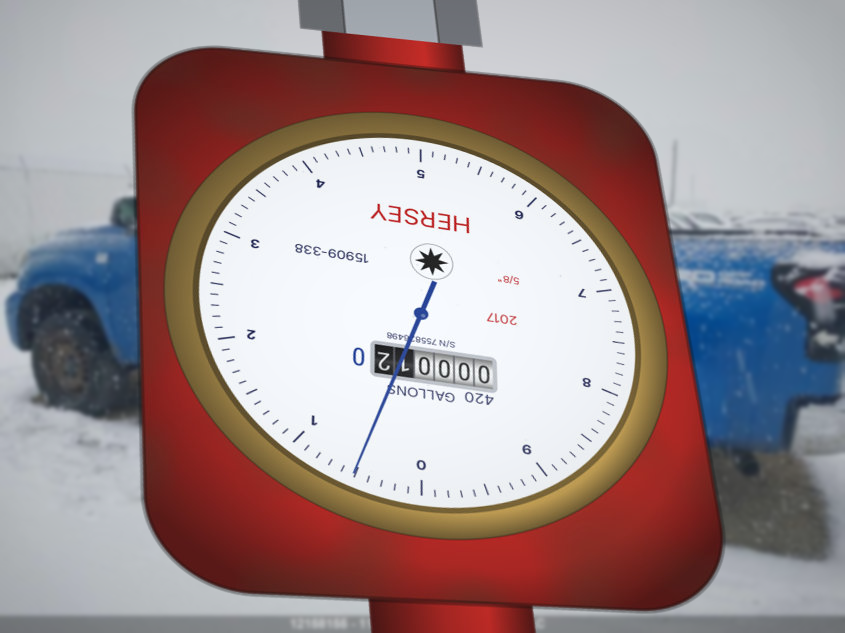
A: 120.5 gal
